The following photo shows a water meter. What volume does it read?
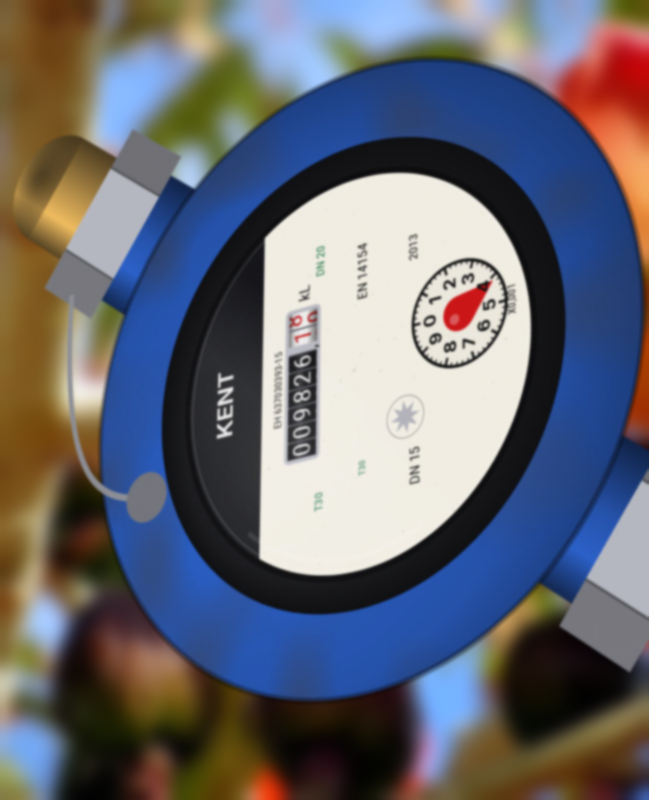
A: 9826.184 kL
